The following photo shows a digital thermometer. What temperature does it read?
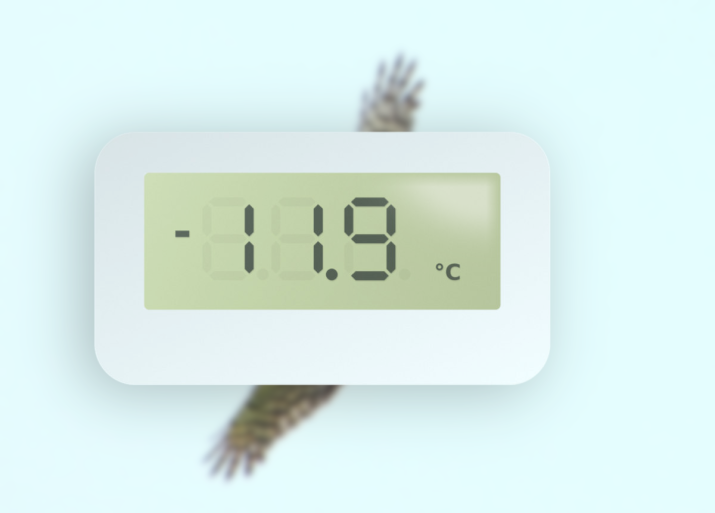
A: -11.9 °C
